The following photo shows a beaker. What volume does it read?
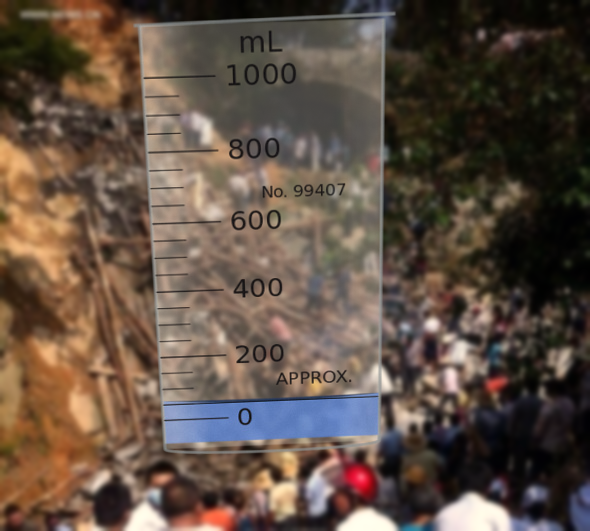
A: 50 mL
